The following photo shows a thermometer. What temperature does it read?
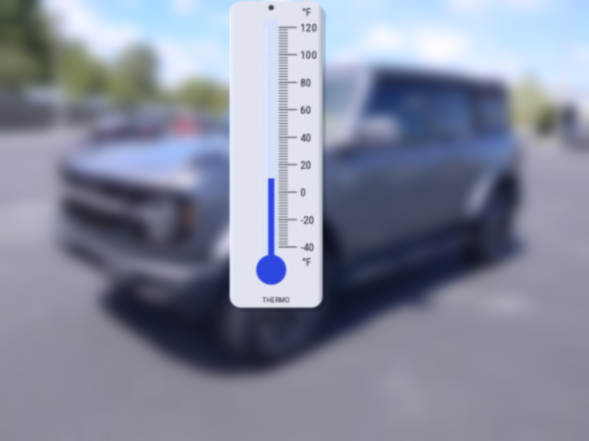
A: 10 °F
